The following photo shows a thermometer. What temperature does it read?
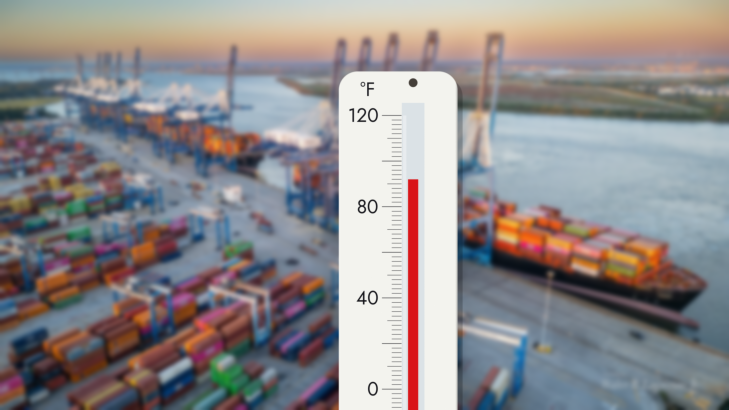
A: 92 °F
